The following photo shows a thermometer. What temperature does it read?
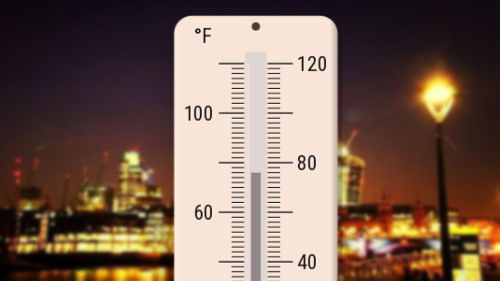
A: 76 °F
